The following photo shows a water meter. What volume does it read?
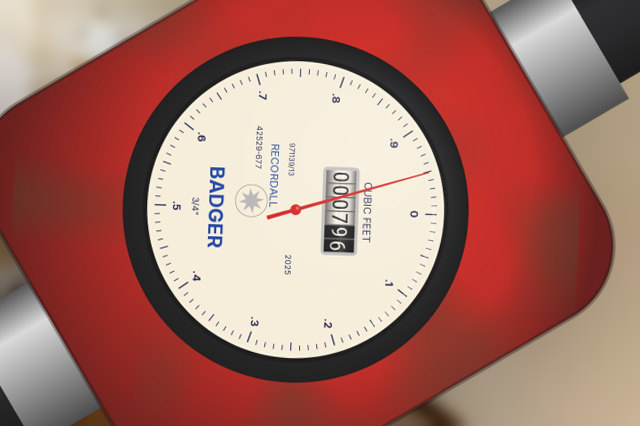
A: 795.95 ft³
